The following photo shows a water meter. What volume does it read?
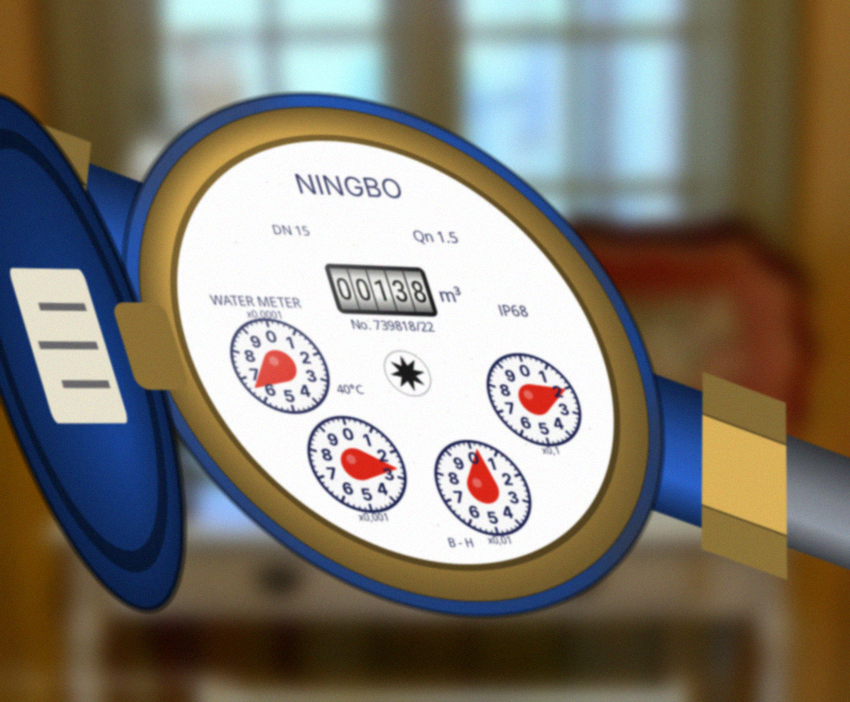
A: 138.2026 m³
